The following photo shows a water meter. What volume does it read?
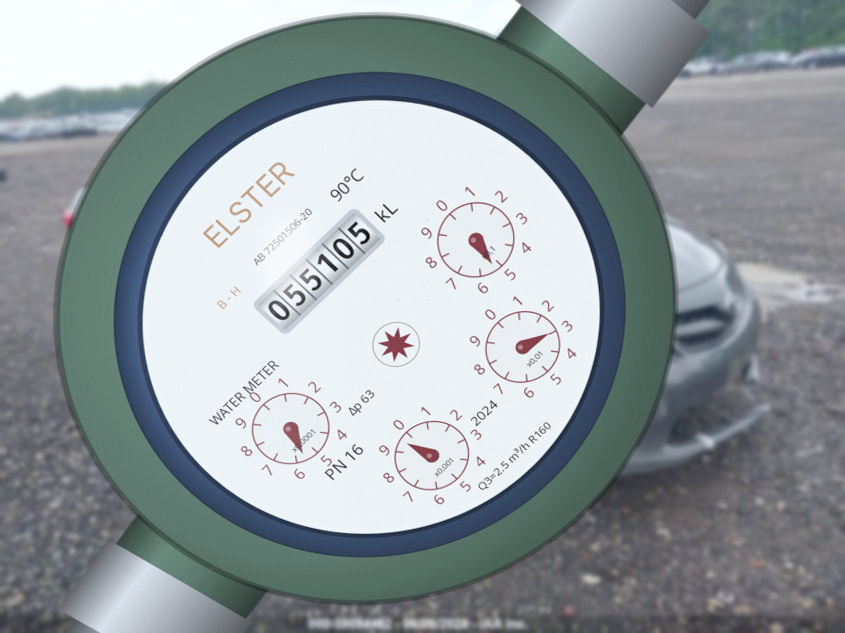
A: 55105.5295 kL
